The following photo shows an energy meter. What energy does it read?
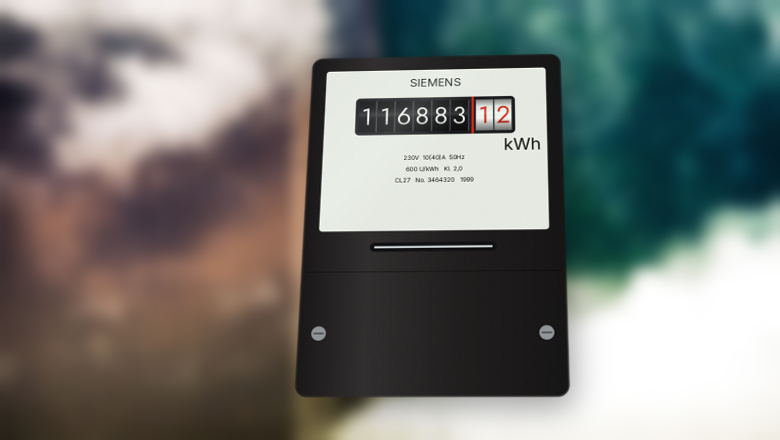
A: 116883.12 kWh
